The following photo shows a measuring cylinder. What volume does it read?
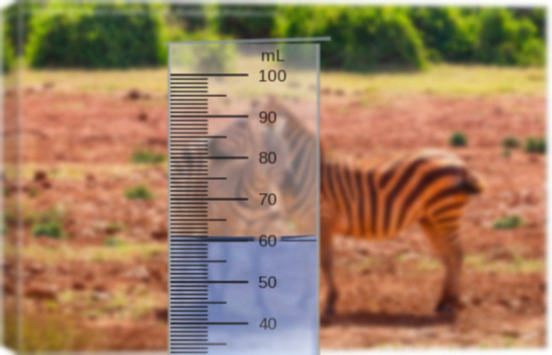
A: 60 mL
